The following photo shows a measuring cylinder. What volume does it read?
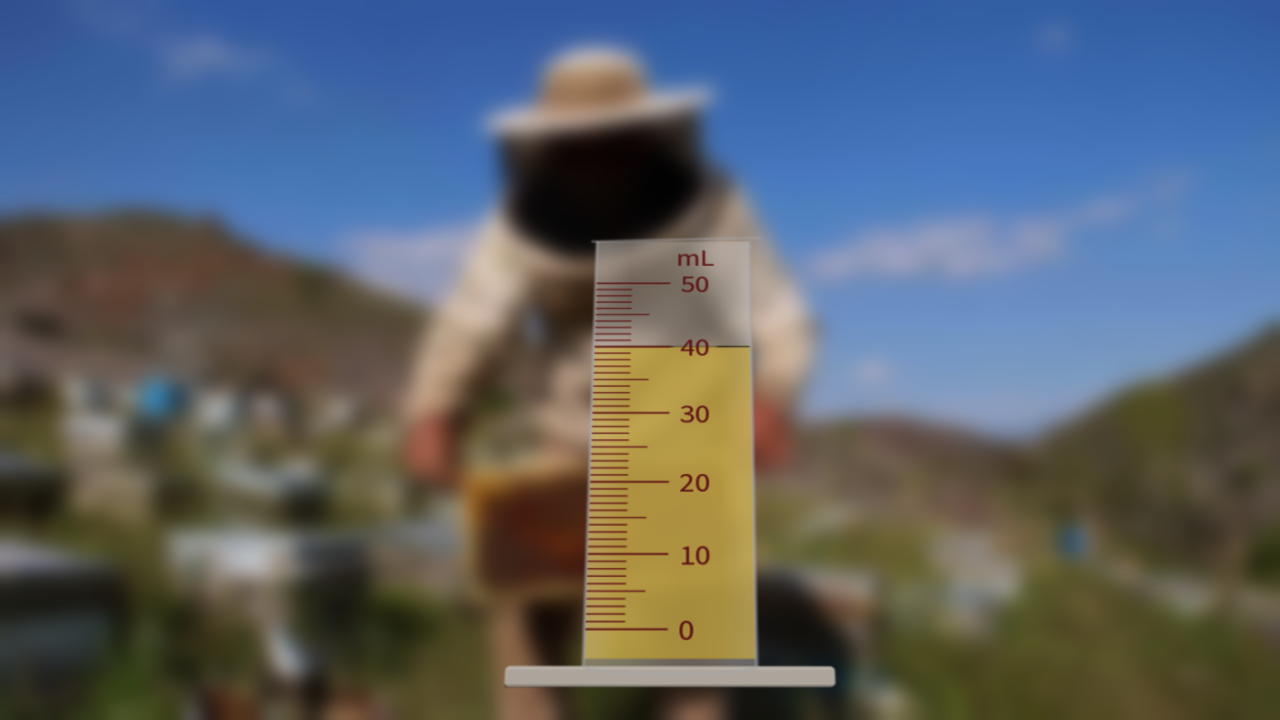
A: 40 mL
